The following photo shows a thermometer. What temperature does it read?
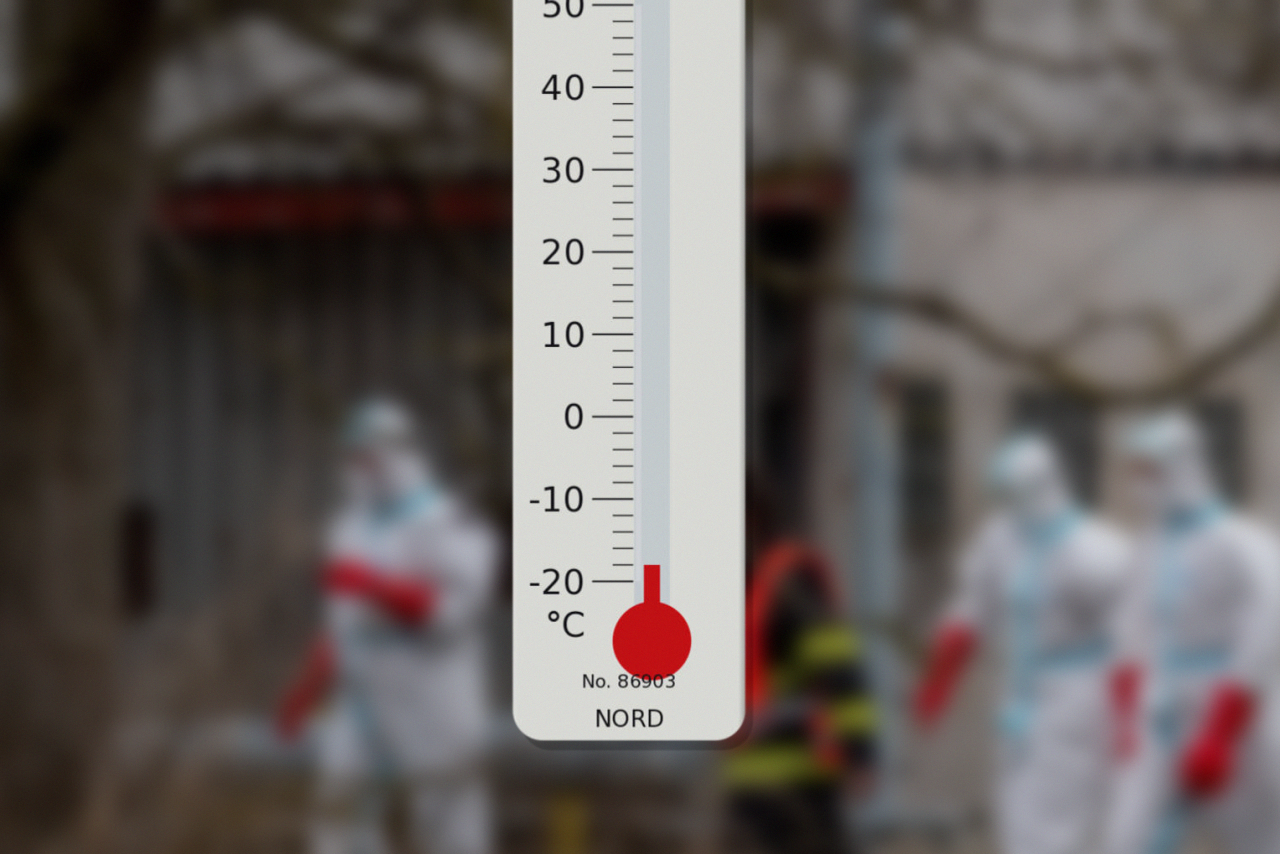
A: -18 °C
